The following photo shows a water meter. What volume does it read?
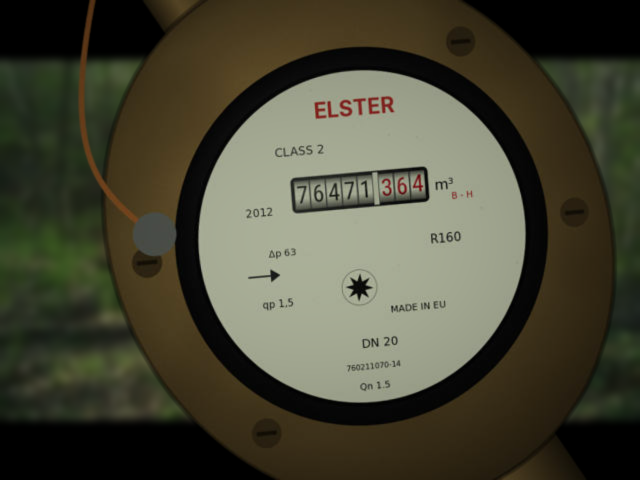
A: 76471.364 m³
